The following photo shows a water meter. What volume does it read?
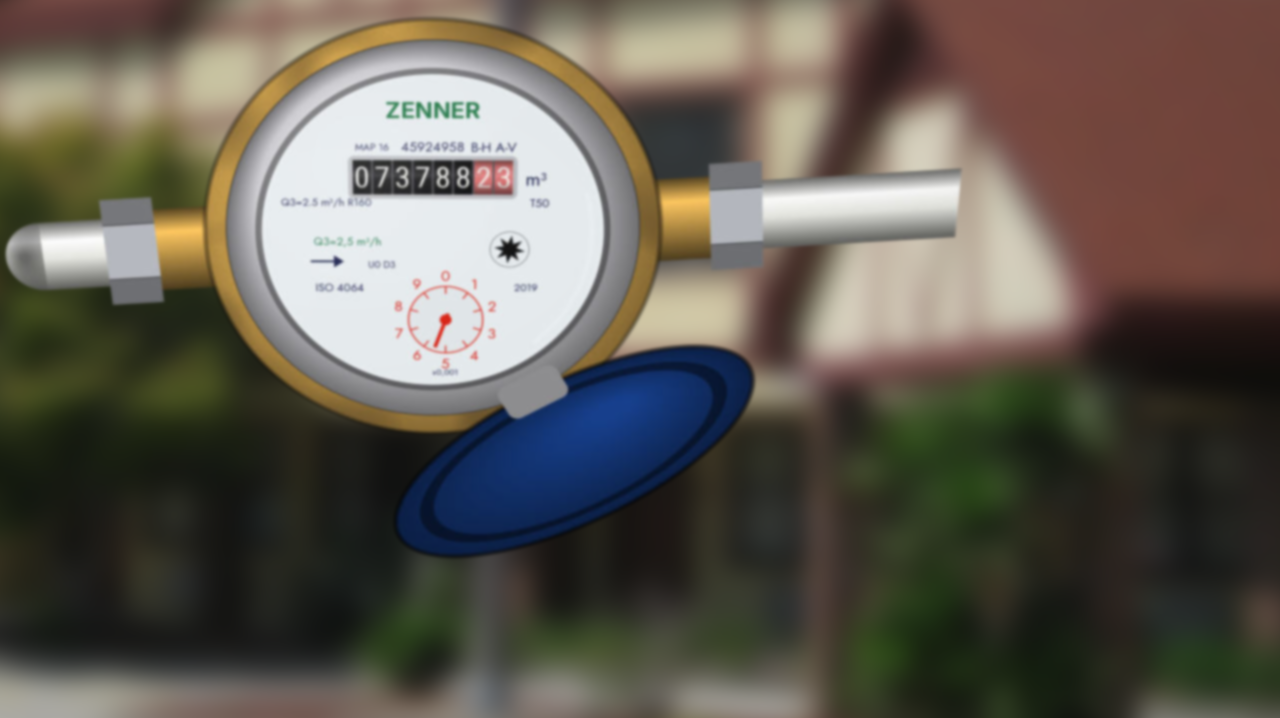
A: 73788.235 m³
